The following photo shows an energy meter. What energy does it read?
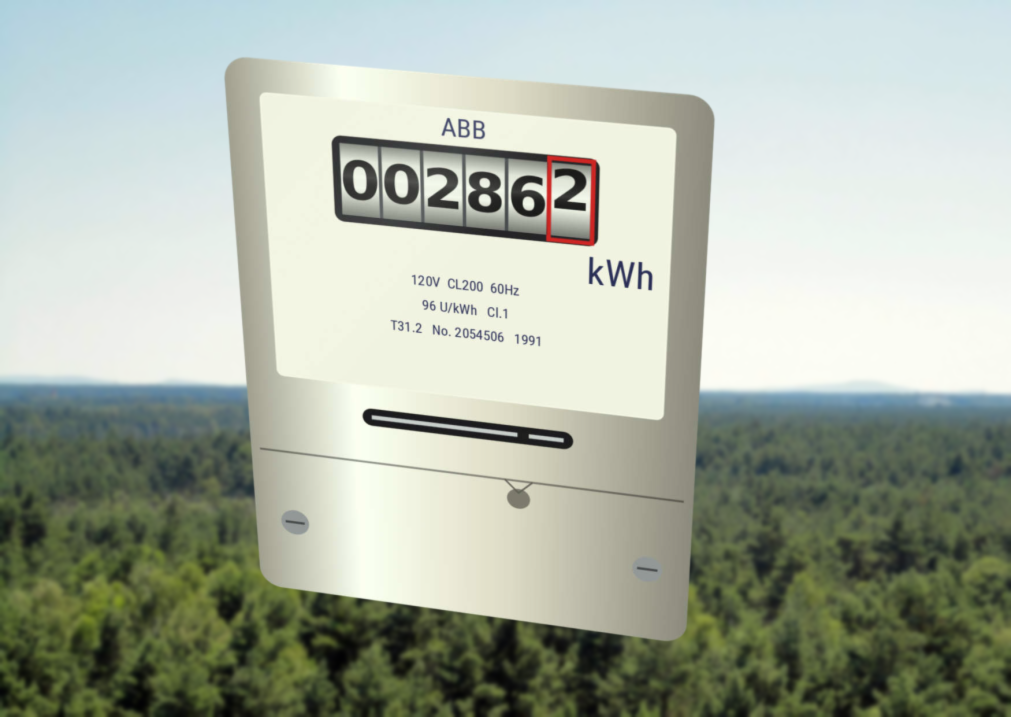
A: 286.2 kWh
